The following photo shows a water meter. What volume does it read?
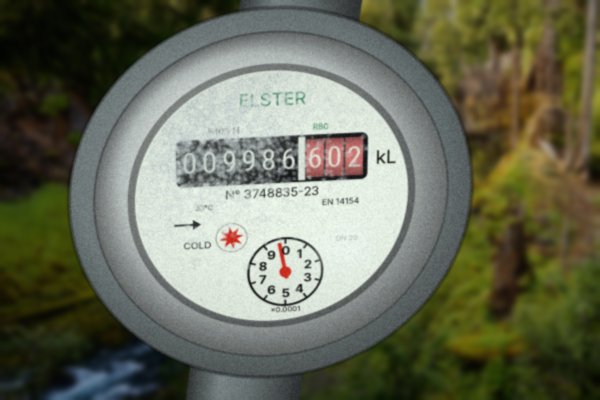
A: 9986.6019 kL
